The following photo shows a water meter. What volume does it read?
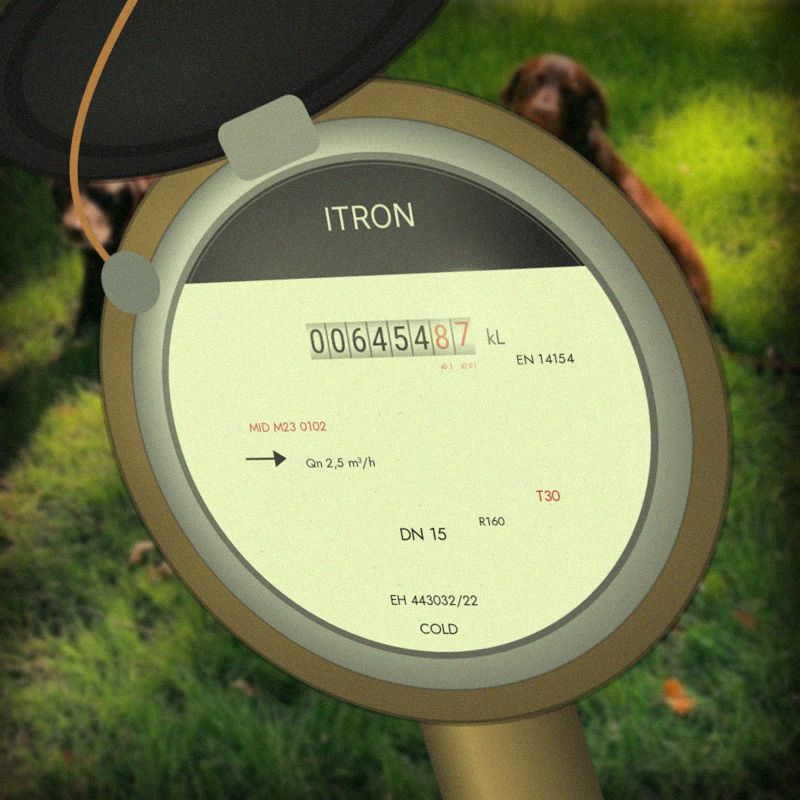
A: 6454.87 kL
